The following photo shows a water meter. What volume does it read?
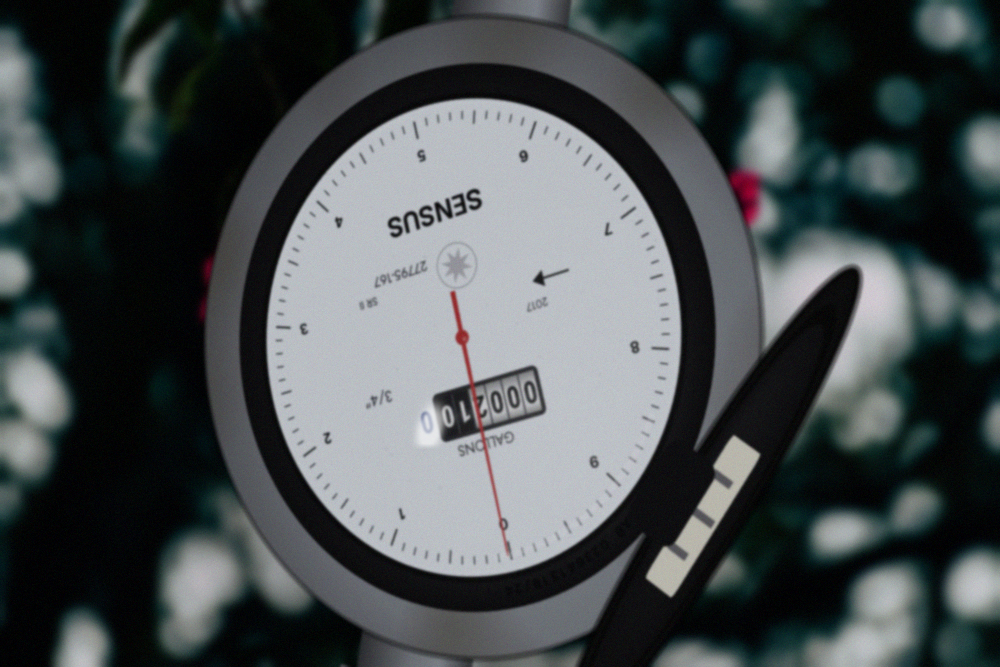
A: 2100.0 gal
